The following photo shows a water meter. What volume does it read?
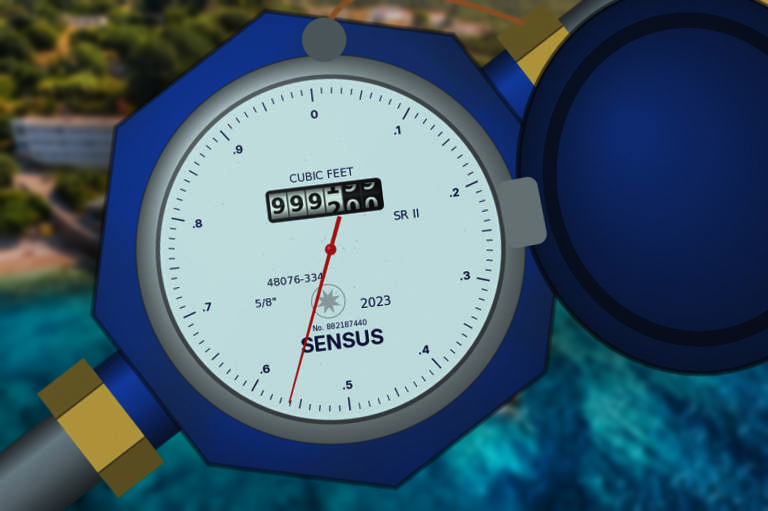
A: 999199.56 ft³
